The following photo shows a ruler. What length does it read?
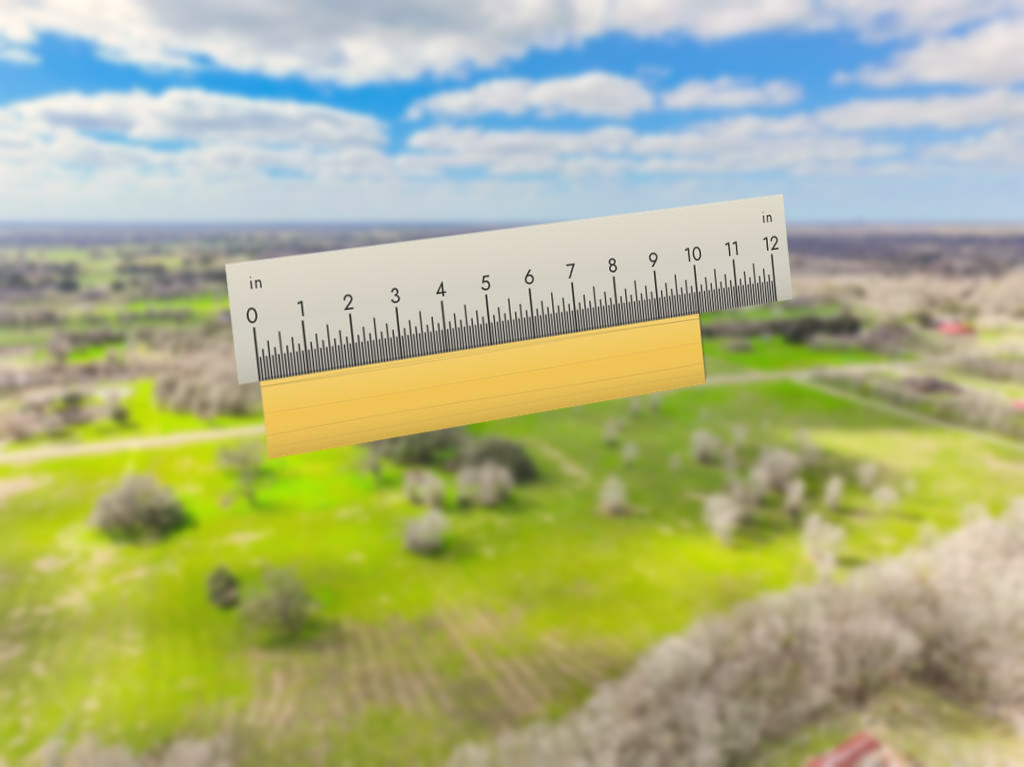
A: 10 in
